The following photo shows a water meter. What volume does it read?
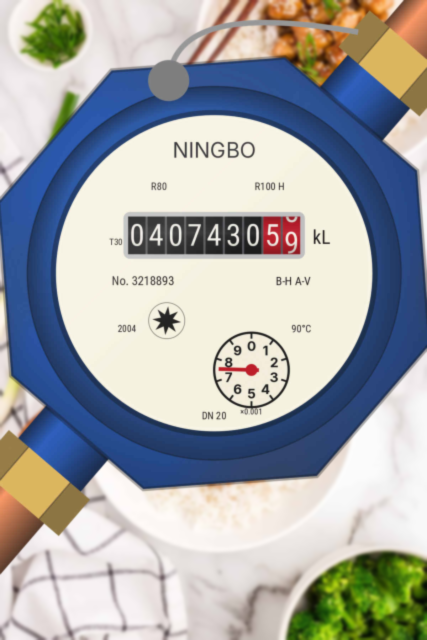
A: 407430.587 kL
